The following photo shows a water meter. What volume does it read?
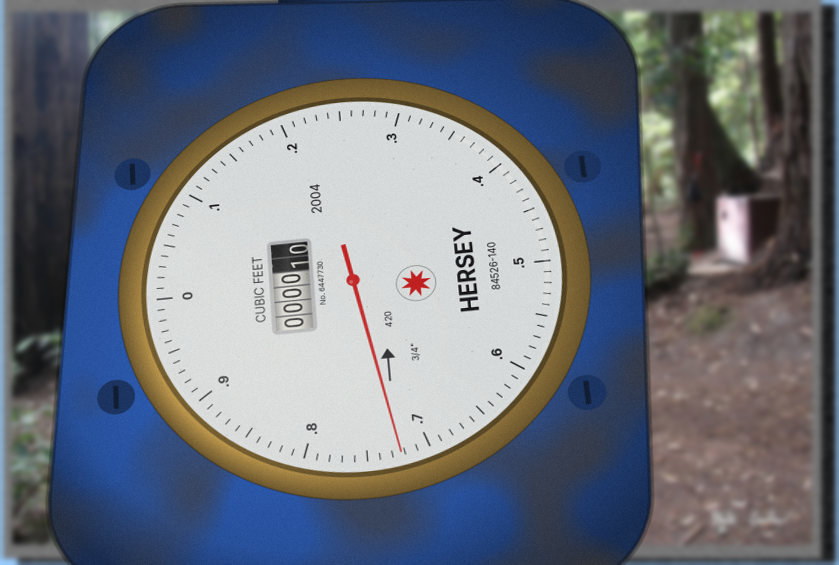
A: 9.72 ft³
